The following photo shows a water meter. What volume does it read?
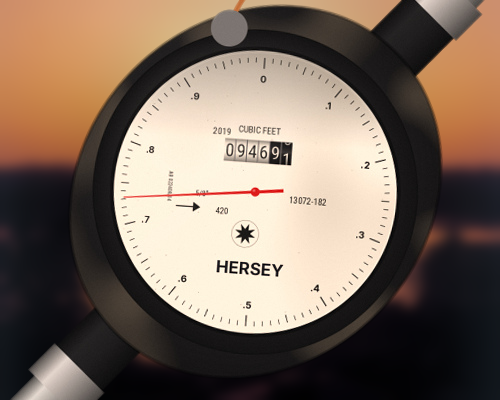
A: 94690.73 ft³
